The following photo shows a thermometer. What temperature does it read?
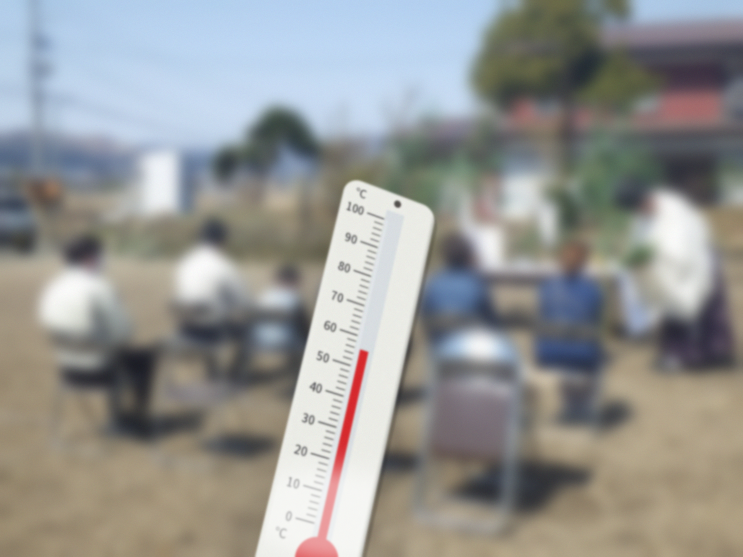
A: 56 °C
